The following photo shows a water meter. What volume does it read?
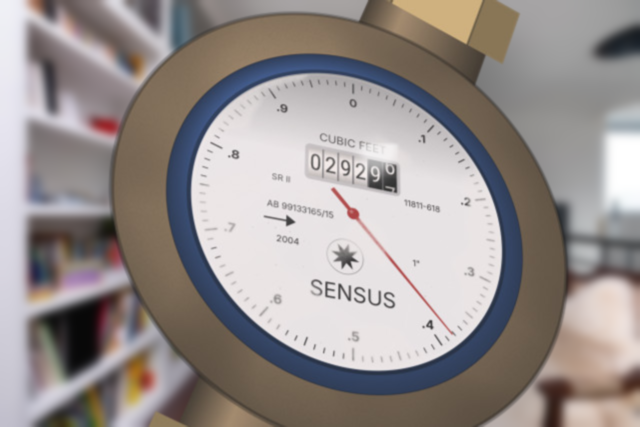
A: 29296.38 ft³
